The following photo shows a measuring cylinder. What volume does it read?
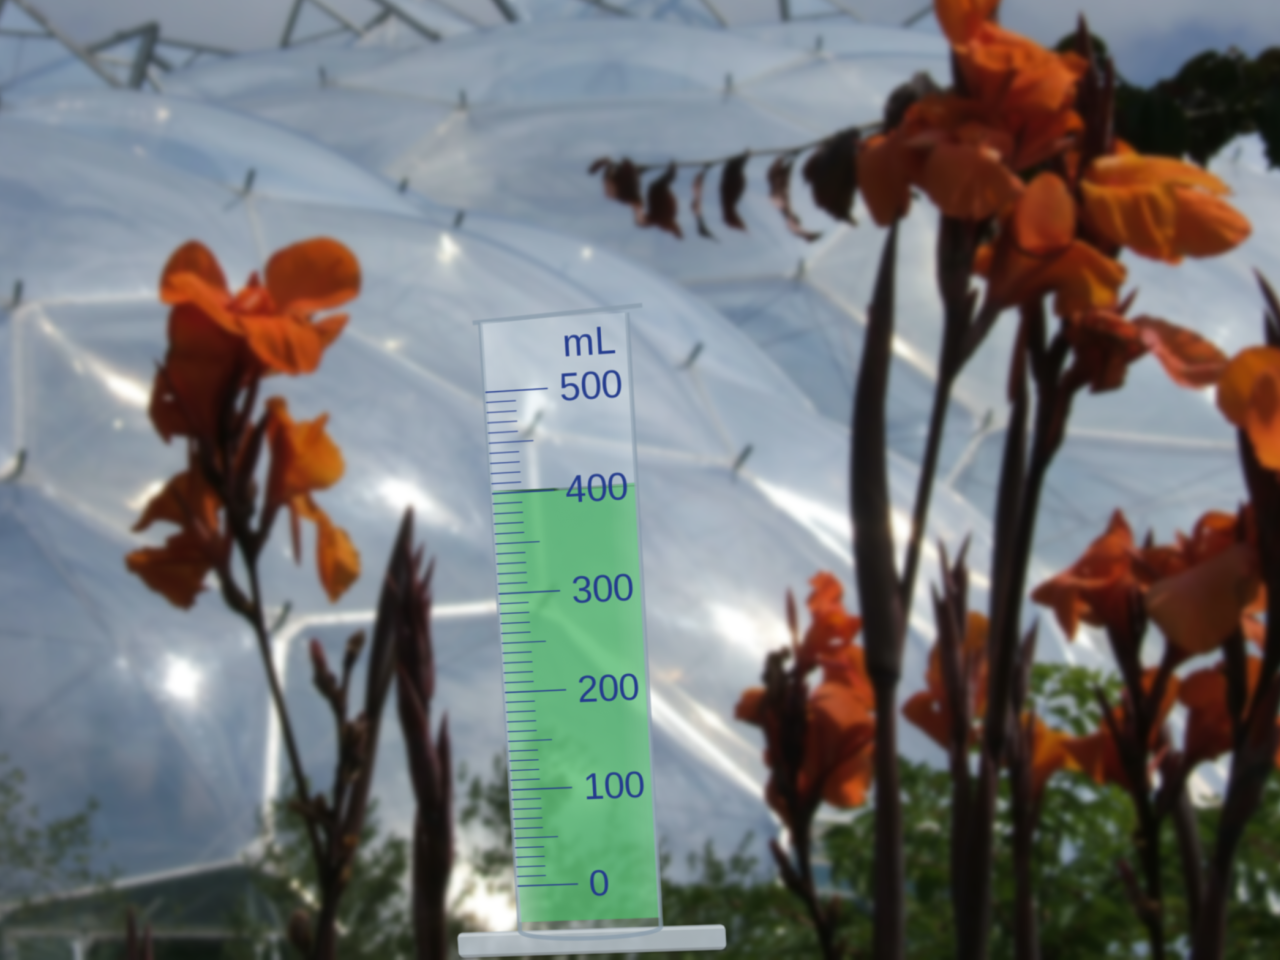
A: 400 mL
